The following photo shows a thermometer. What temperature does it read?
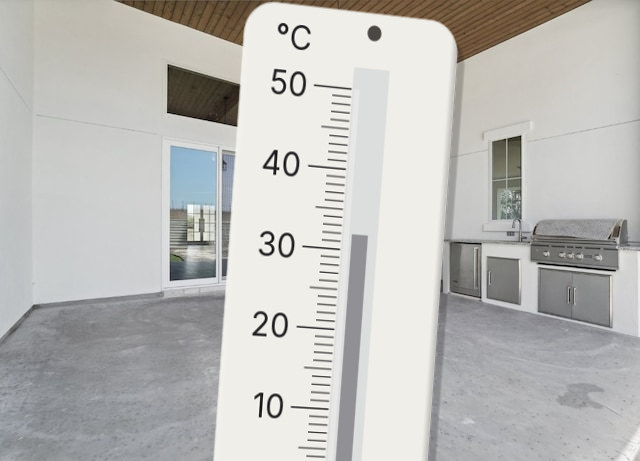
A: 32 °C
